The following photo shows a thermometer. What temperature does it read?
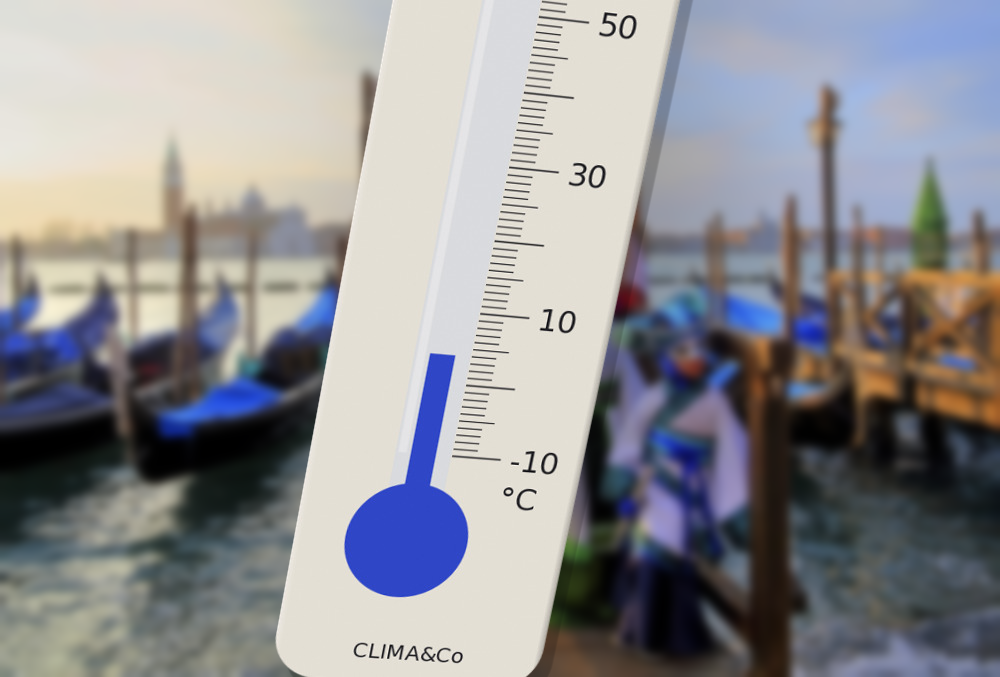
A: 4 °C
